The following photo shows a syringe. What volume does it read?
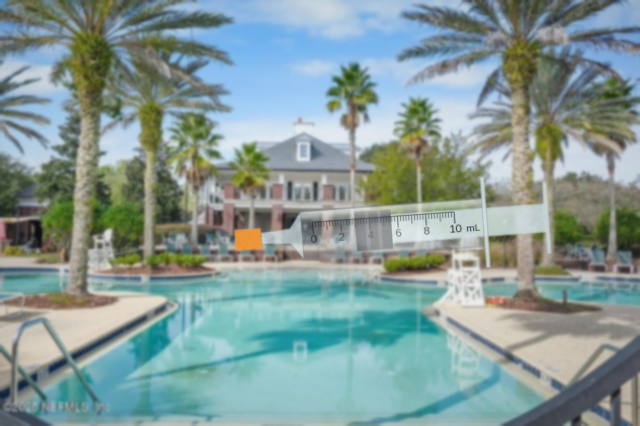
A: 3 mL
